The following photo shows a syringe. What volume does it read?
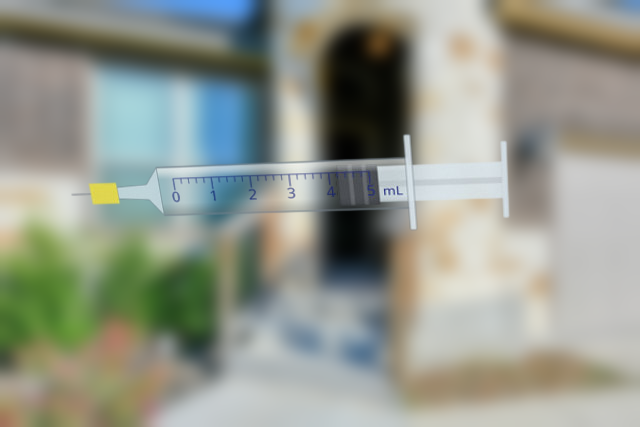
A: 4.2 mL
